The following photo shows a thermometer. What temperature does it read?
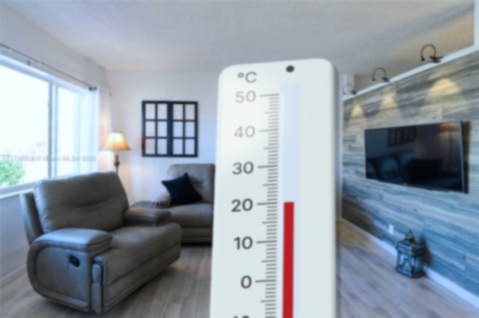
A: 20 °C
